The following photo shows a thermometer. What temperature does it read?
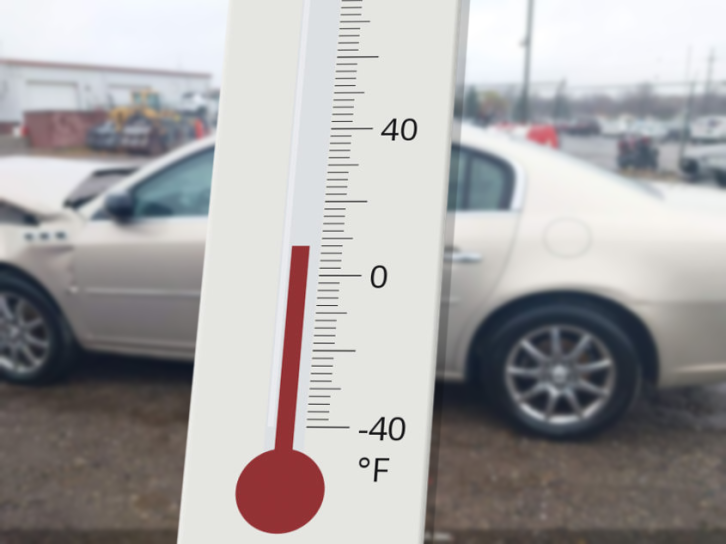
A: 8 °F
